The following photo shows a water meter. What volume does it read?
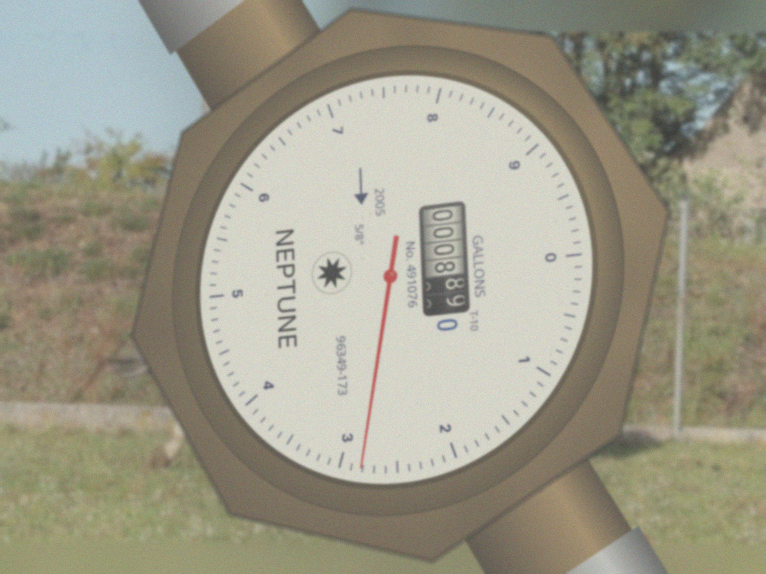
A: 8892.8 gal
